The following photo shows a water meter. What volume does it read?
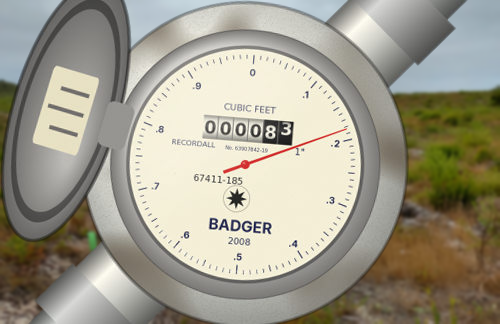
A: 83.18 ft³
